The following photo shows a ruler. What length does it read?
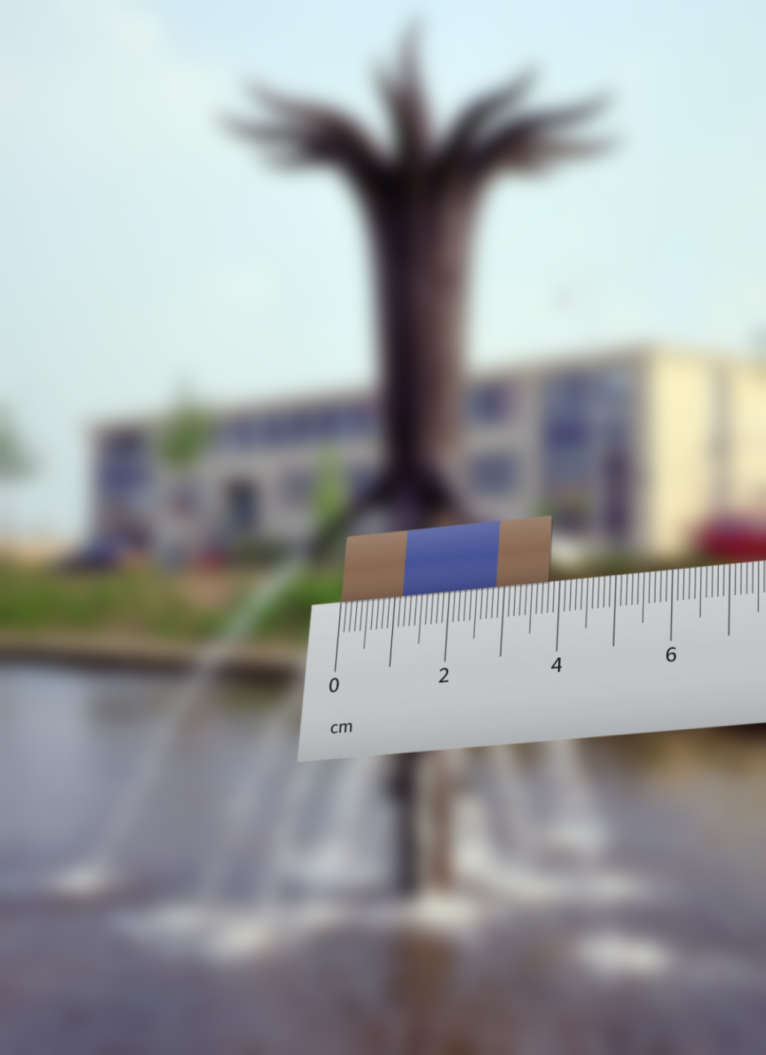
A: 3.8 cm
